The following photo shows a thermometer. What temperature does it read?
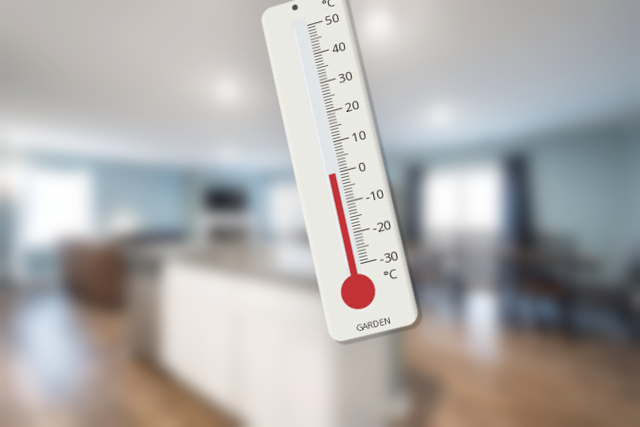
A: 0 °C
